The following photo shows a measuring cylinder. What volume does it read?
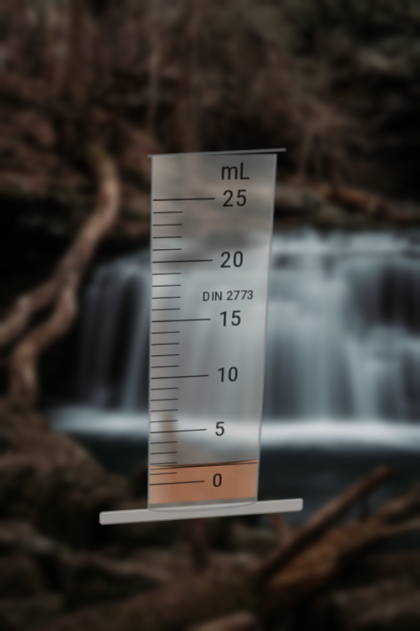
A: 1.5 mL
